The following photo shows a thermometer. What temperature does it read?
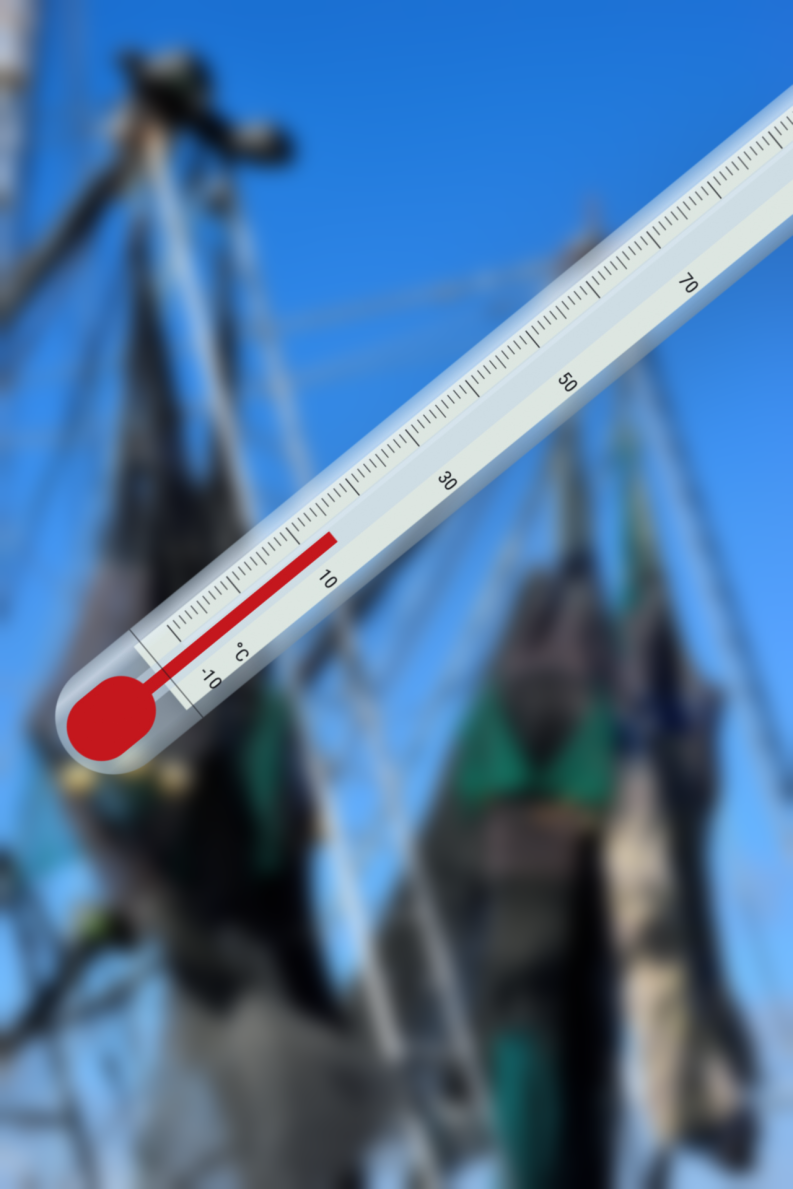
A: 14 °C
